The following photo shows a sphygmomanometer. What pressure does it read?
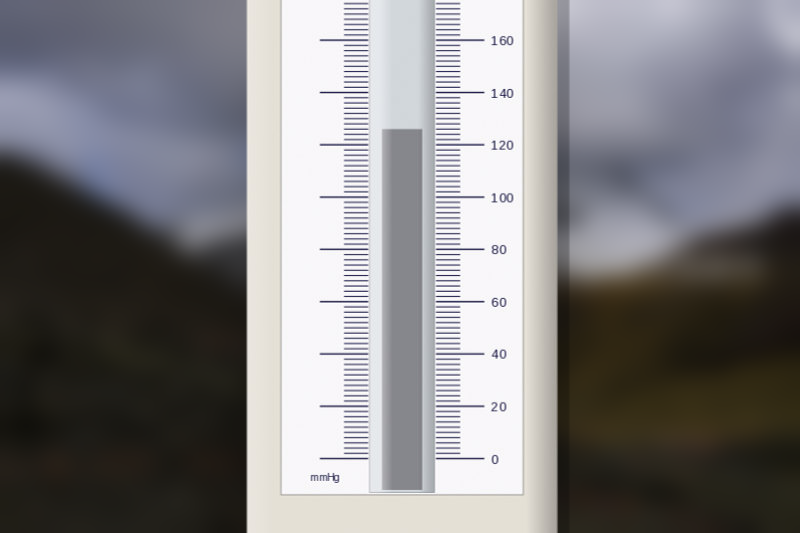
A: 126 mmHg
